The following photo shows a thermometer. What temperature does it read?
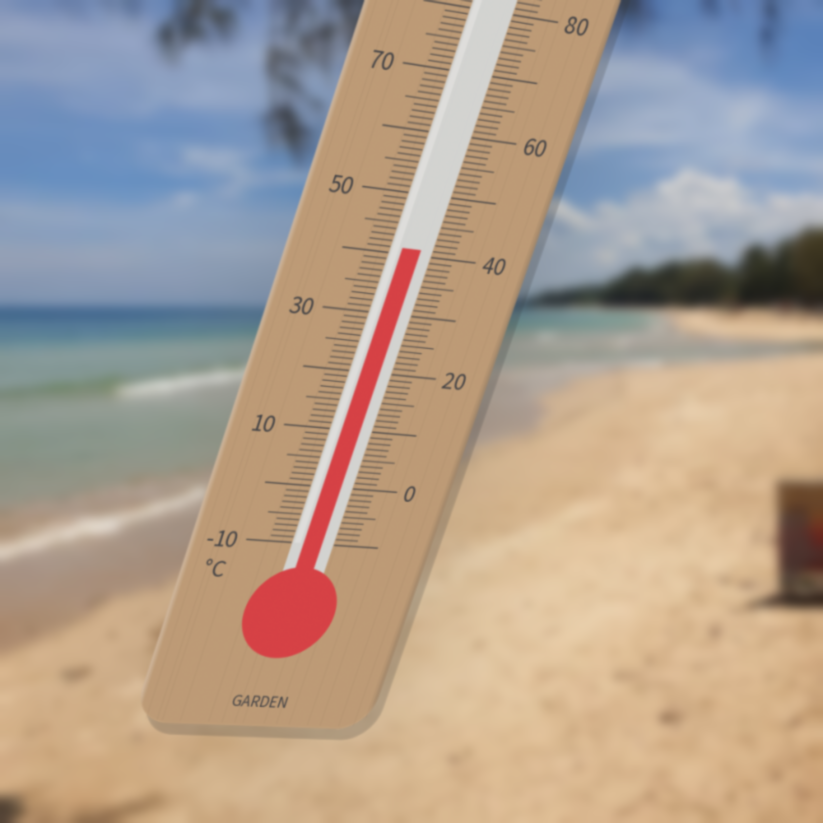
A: 41 °C
